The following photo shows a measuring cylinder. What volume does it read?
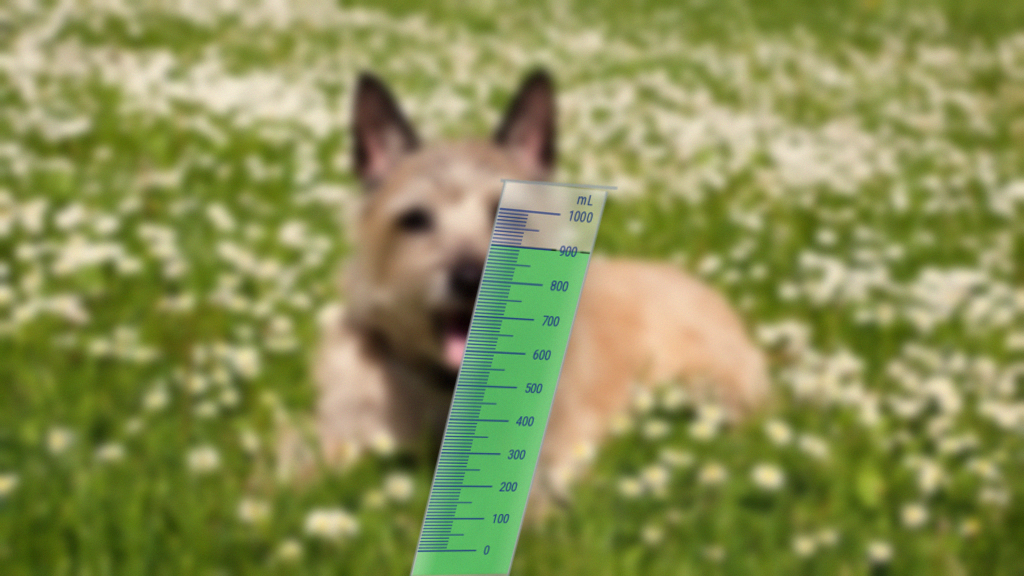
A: 900 mL
